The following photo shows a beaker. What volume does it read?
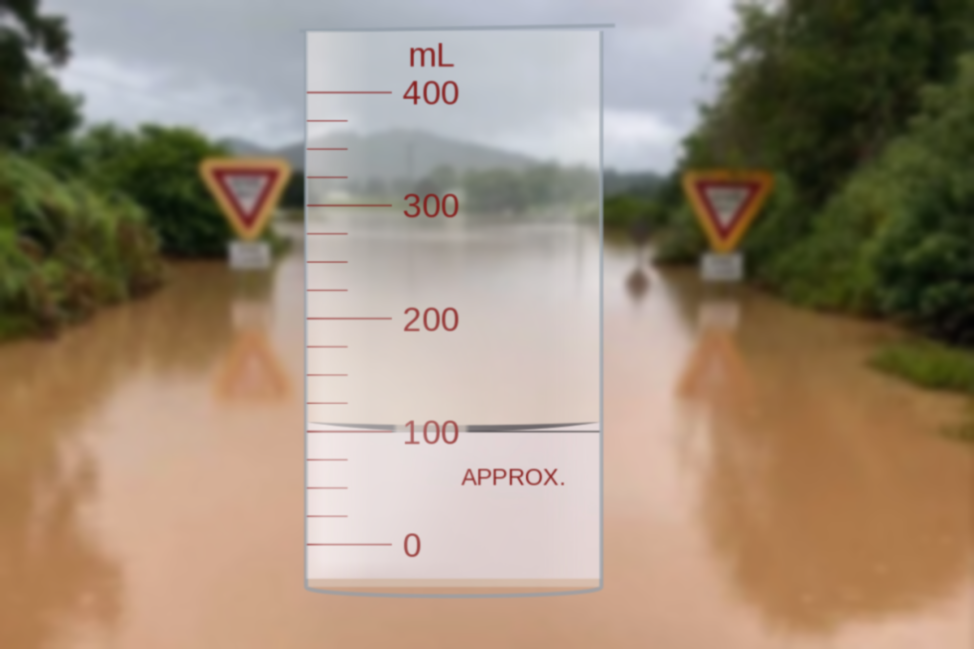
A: 100 mL
